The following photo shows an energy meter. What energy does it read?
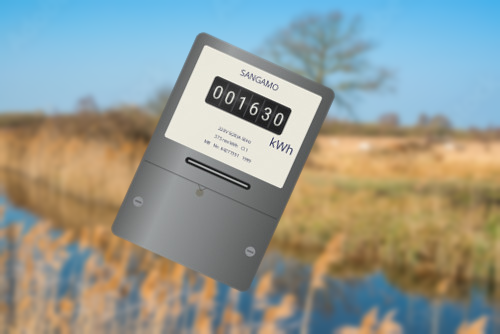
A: 1630 kWh
